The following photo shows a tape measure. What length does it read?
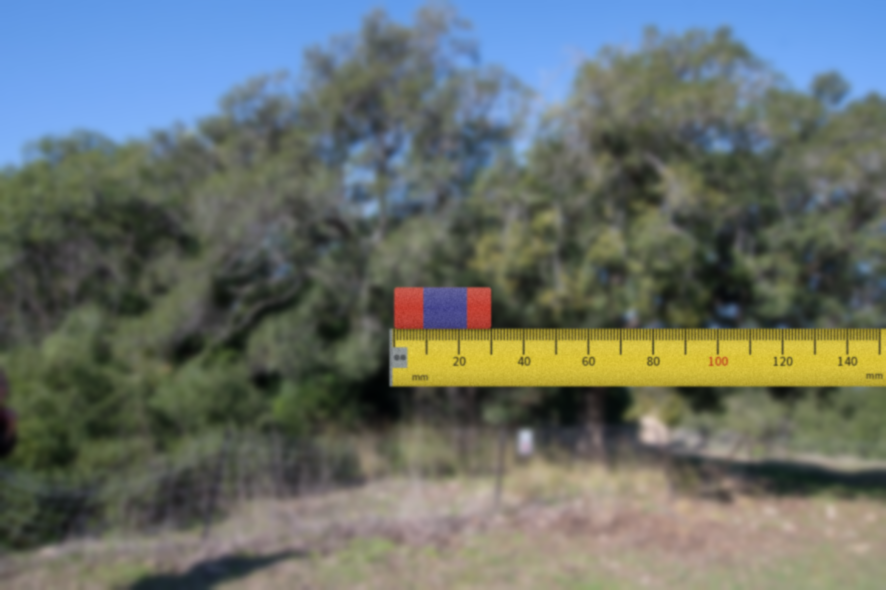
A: 30 mm
